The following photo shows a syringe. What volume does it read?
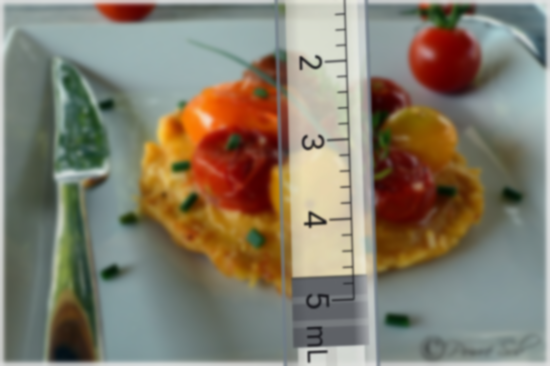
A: 4.7 mL
